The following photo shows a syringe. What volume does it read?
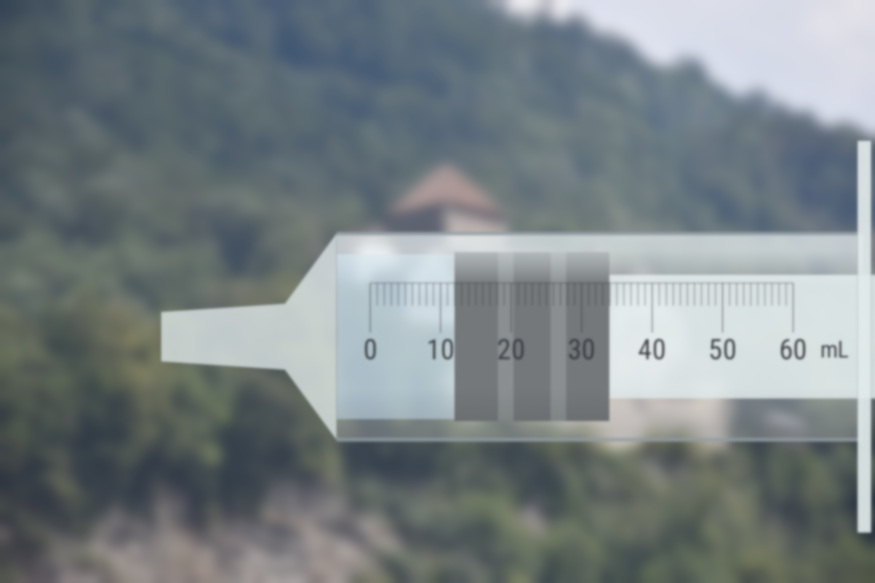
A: 12 mL
